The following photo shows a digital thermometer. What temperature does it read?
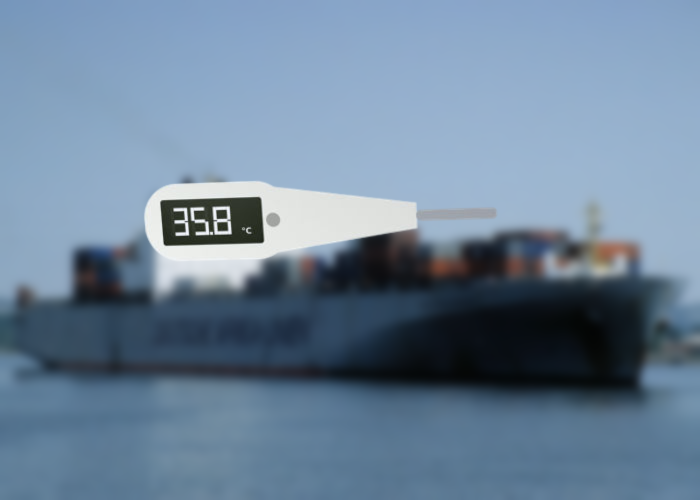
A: 35.8 °C
